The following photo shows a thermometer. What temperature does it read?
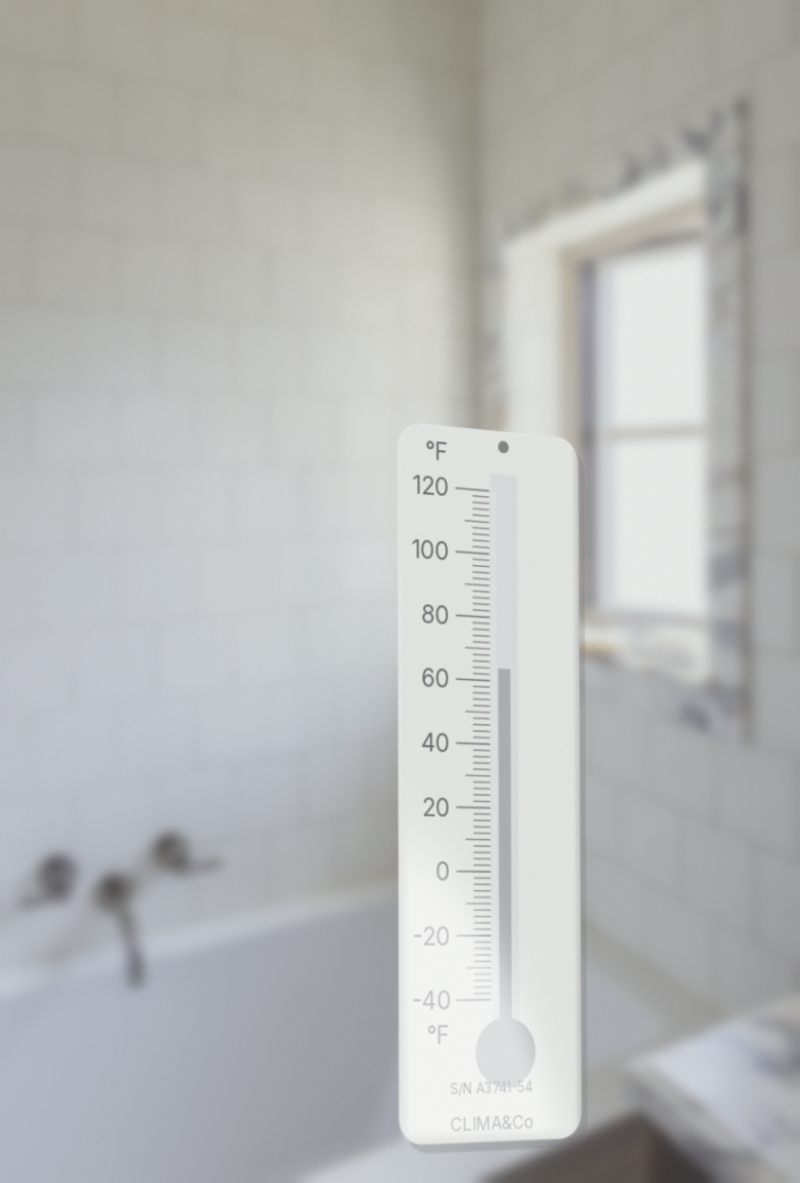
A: 64 °F
